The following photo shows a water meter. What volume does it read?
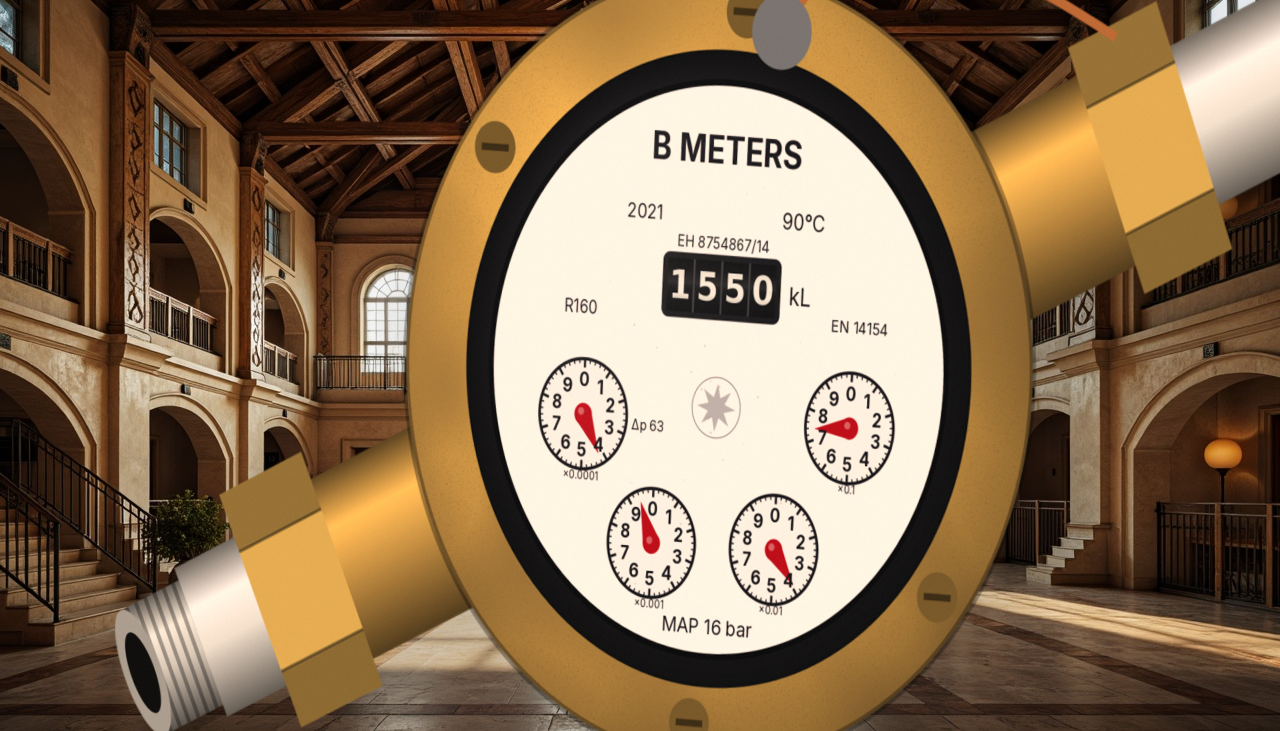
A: 1550.7394 kL
